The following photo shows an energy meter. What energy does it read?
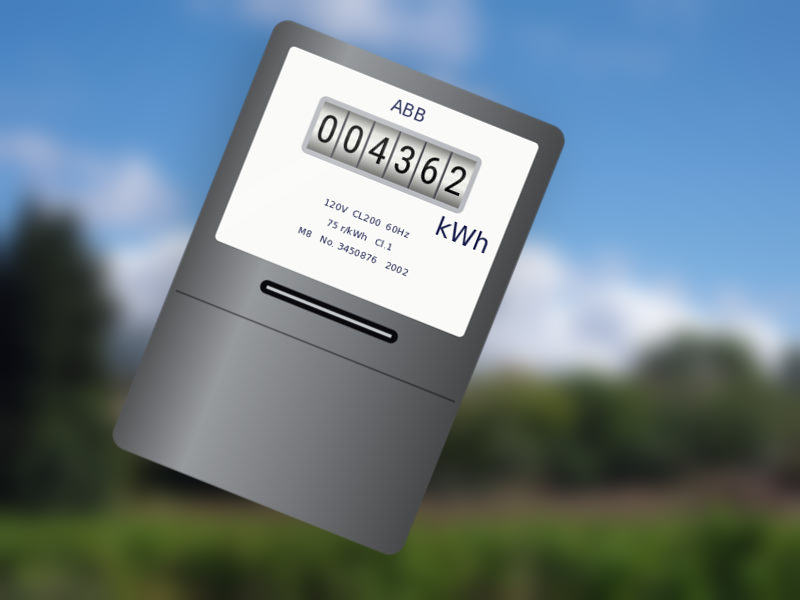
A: 4362 kWh
